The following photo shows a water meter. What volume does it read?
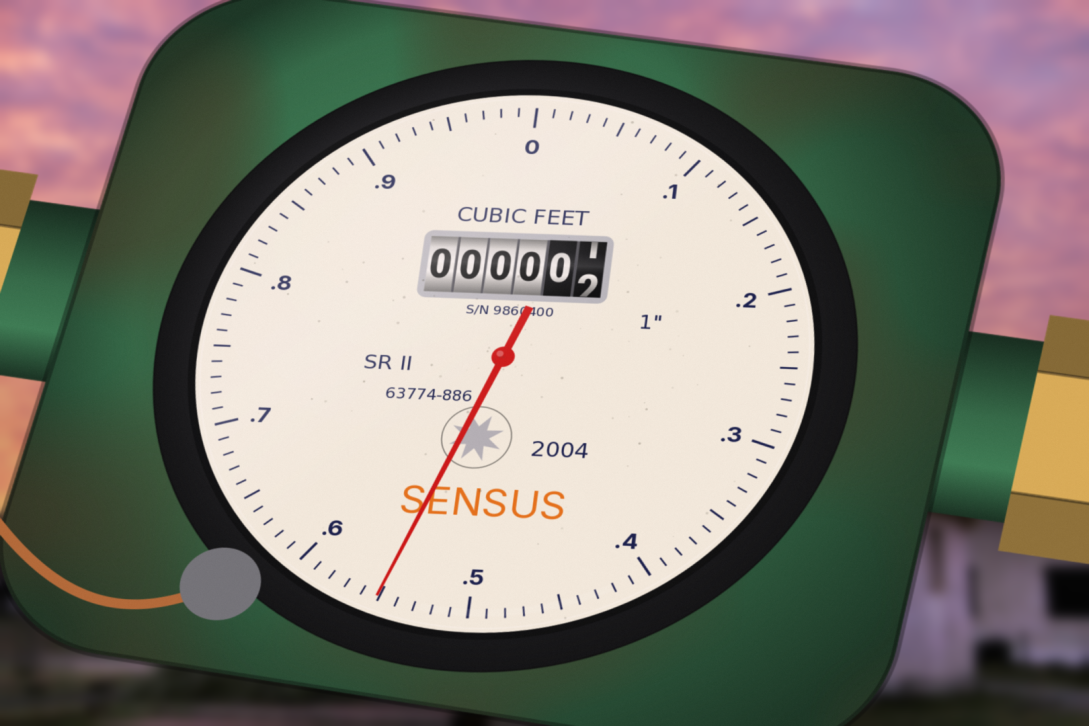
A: 1.55 ft³
